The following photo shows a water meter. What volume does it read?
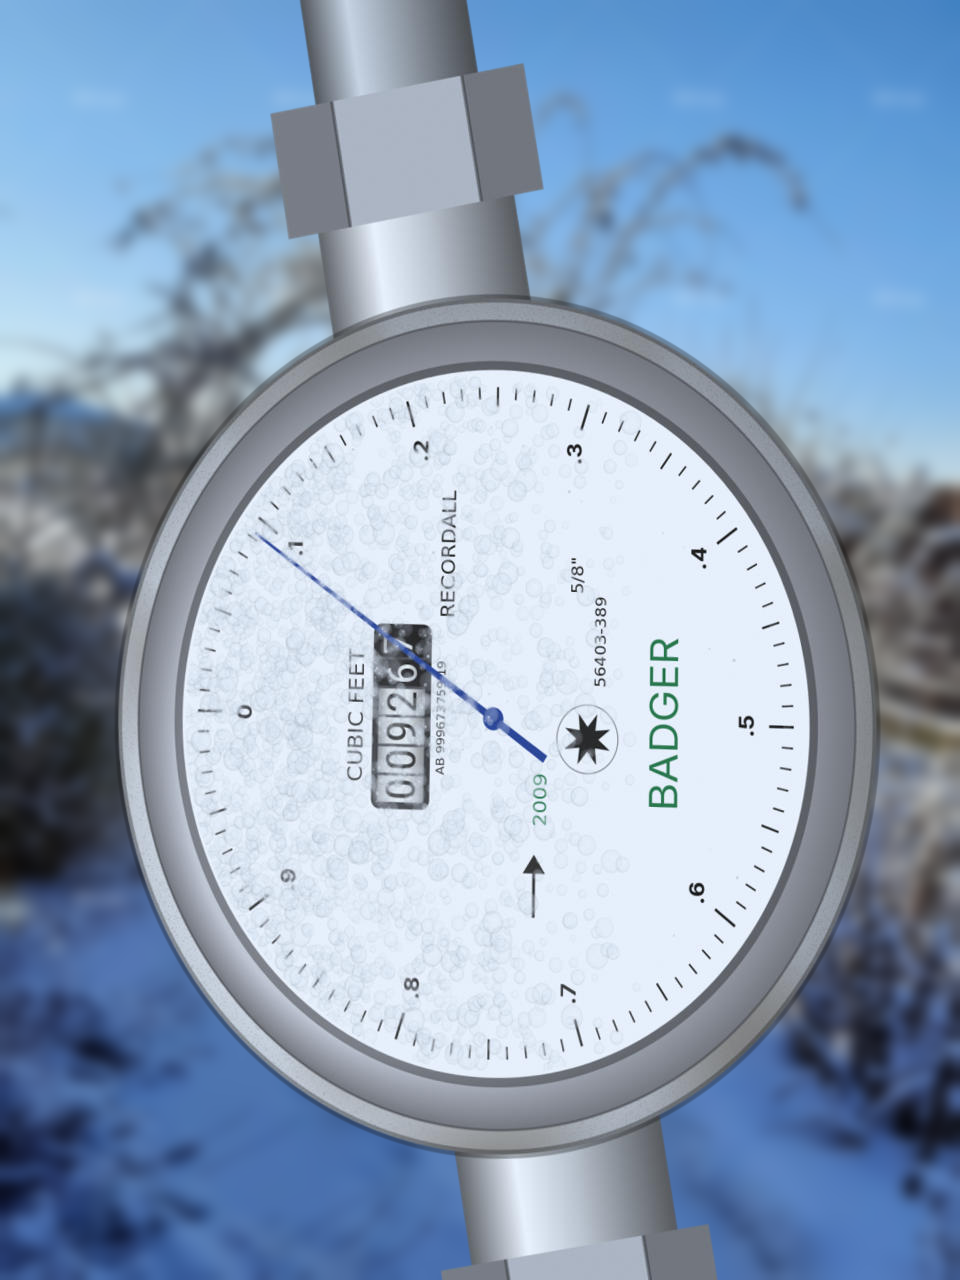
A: 9267.09 ft³
